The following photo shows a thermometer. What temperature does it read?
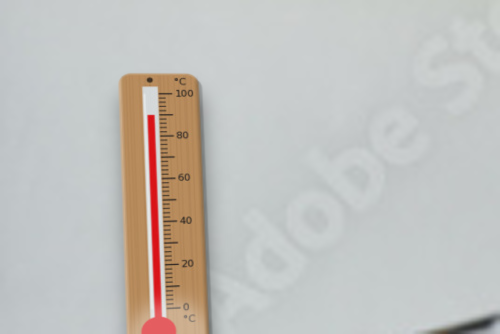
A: 90 °C
